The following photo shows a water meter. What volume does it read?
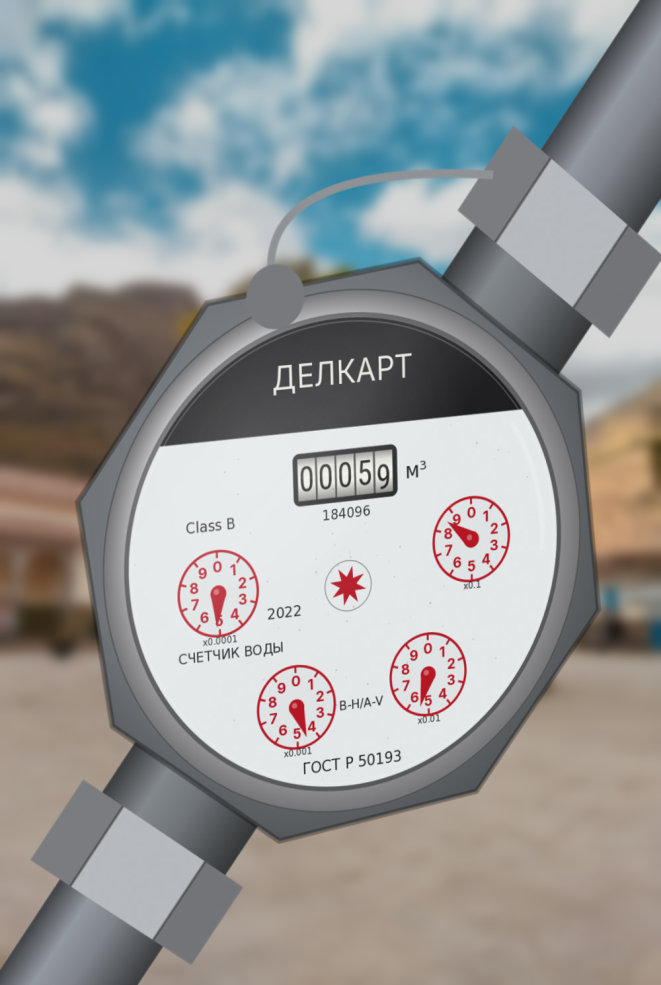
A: 58.8545 m³
